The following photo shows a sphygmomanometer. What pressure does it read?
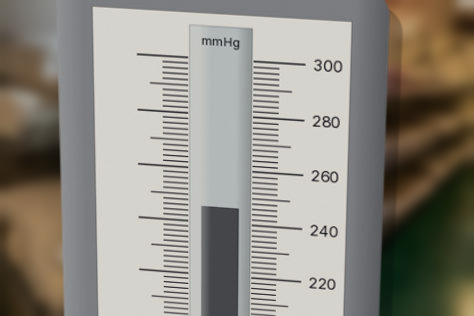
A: 246 mmHg
